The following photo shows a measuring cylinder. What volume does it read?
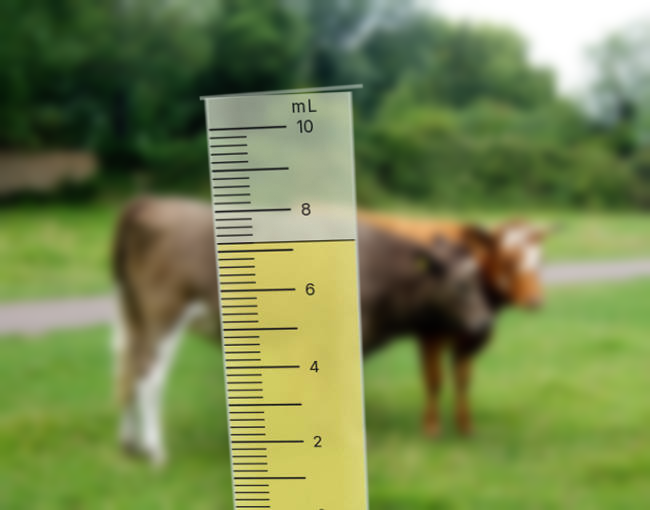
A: 7.2 mL
